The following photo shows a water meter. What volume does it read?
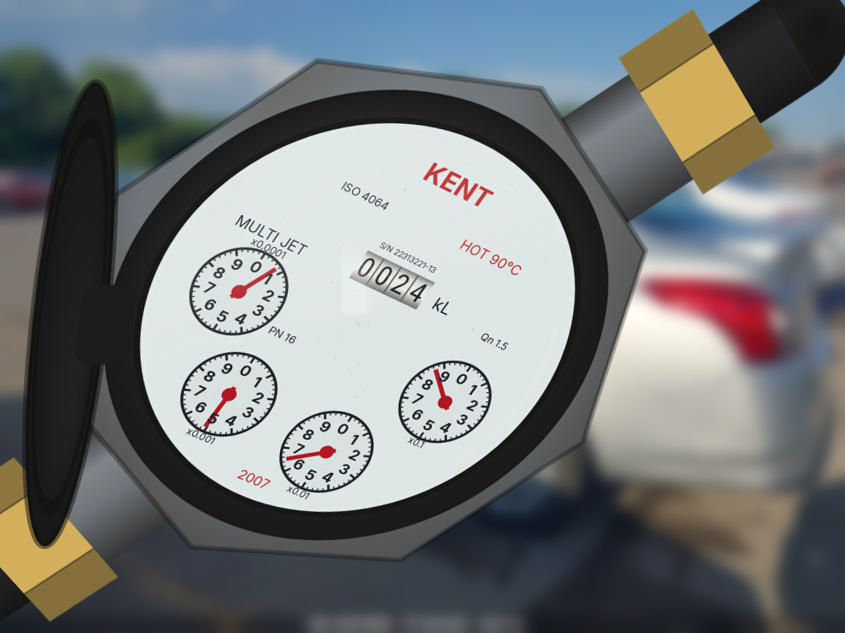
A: 24.8650 kL
